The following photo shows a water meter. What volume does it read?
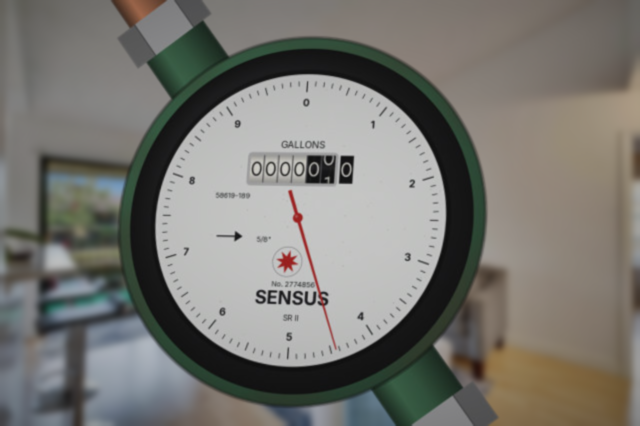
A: 4.4 gal
